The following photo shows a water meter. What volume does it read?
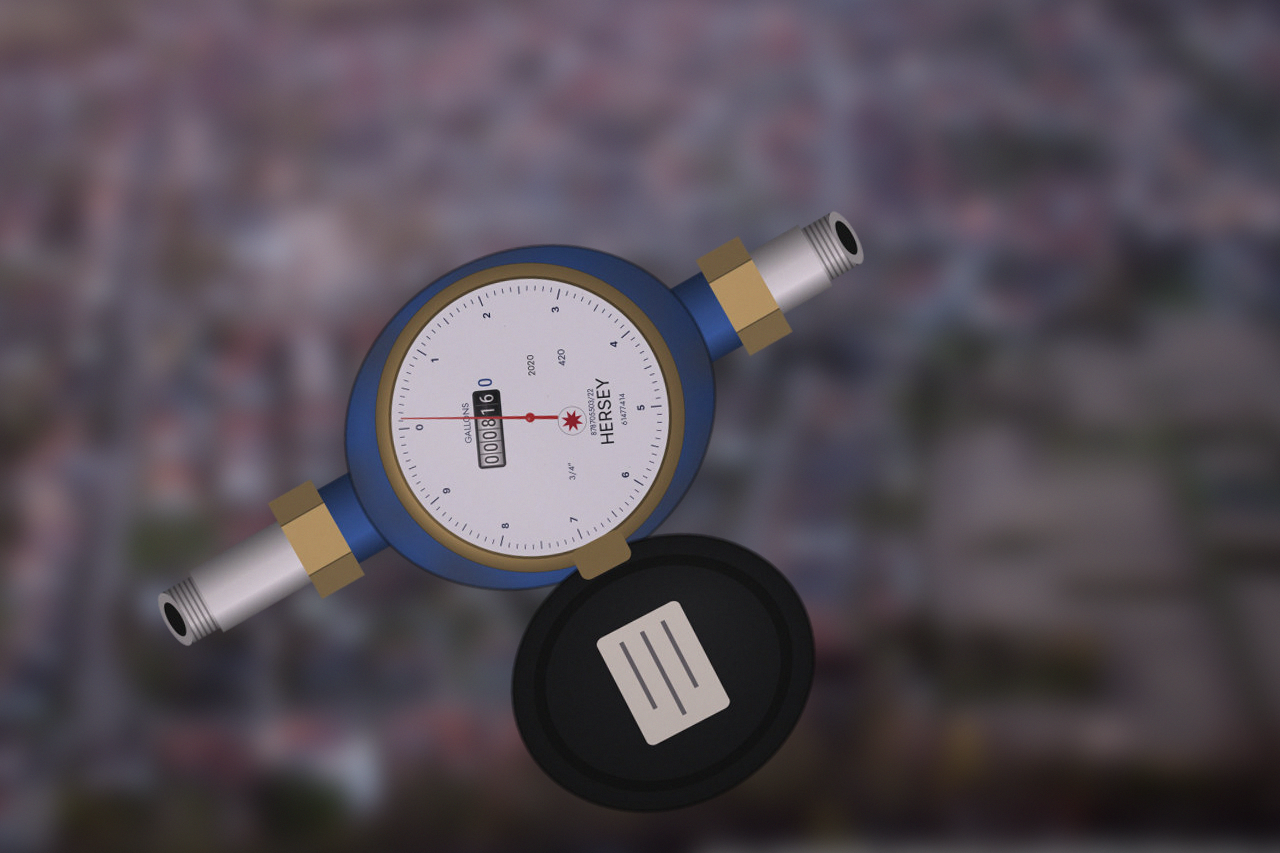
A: 8160.1 gal
